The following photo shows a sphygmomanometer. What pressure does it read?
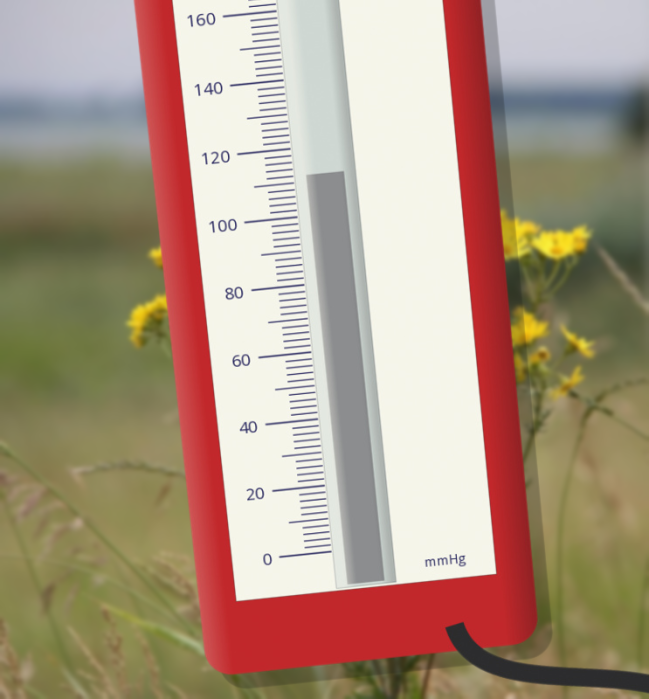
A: 112 mmHg
